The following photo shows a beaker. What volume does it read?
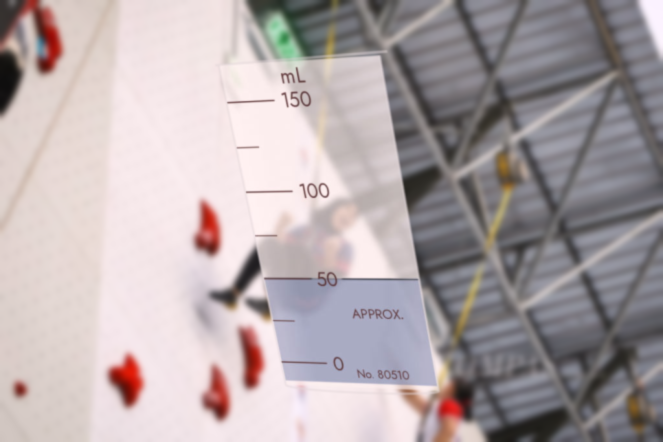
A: 50 mL
